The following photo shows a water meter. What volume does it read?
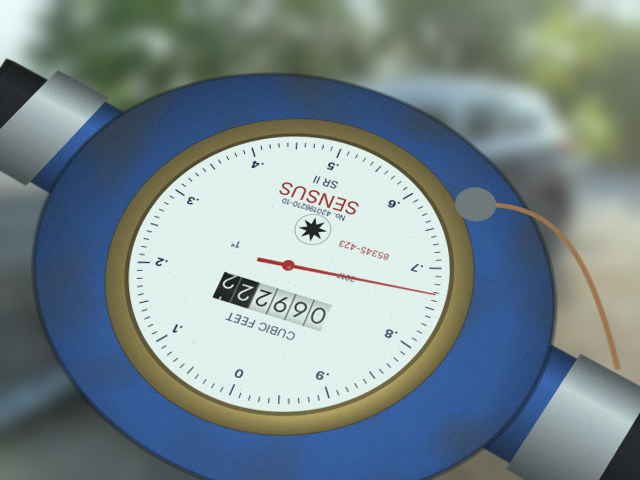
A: 69221.73 ft³
